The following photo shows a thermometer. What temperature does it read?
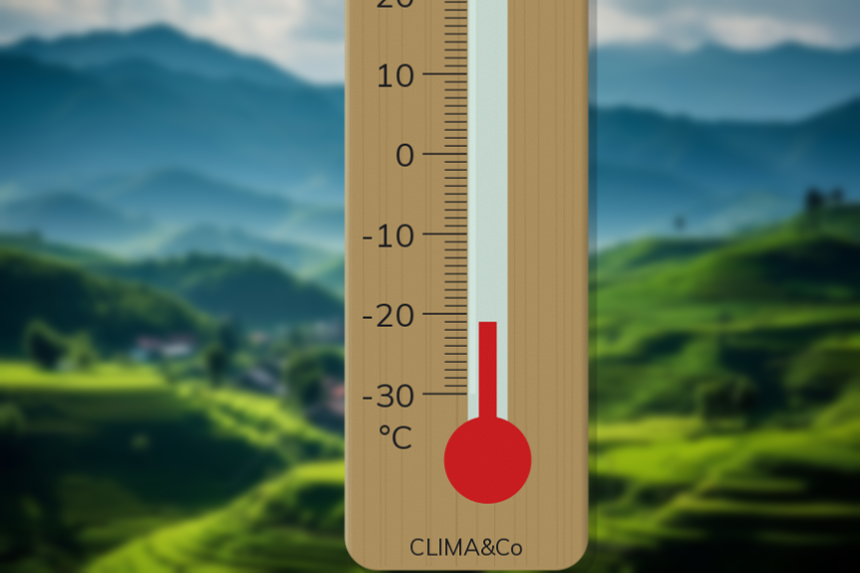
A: -21 °C
